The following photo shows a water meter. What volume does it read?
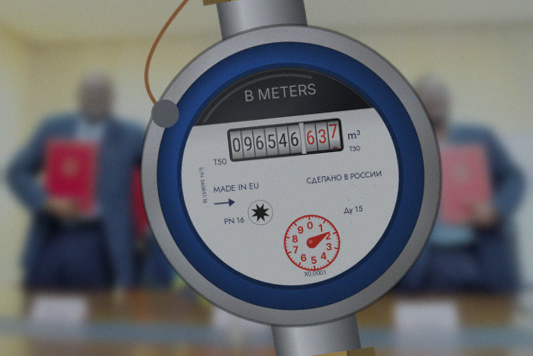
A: 96546.6371 m³
